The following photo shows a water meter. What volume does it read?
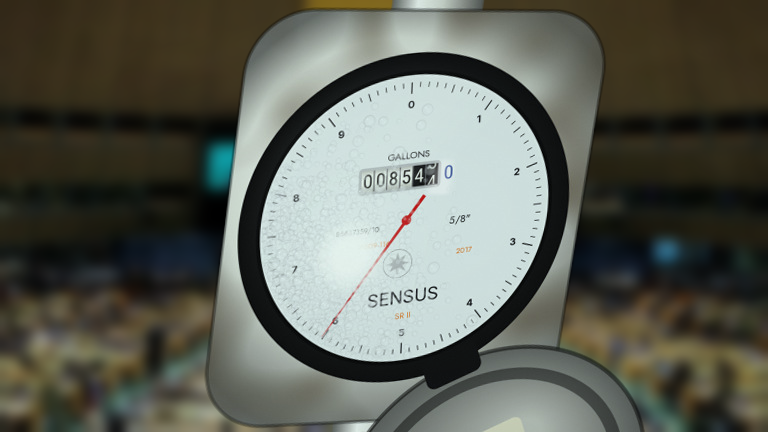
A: 85436.0 gal
